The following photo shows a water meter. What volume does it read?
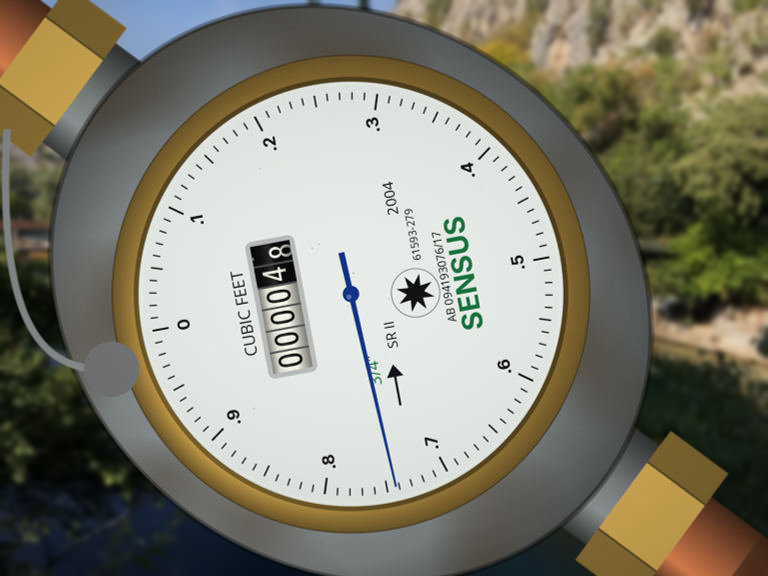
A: 47.74 ft³
